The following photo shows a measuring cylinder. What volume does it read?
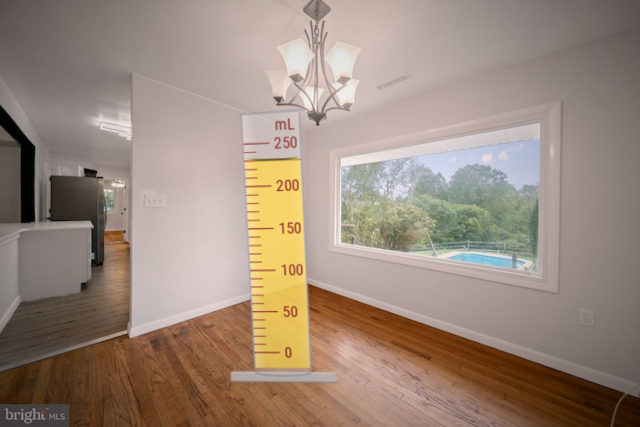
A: 230 mL
